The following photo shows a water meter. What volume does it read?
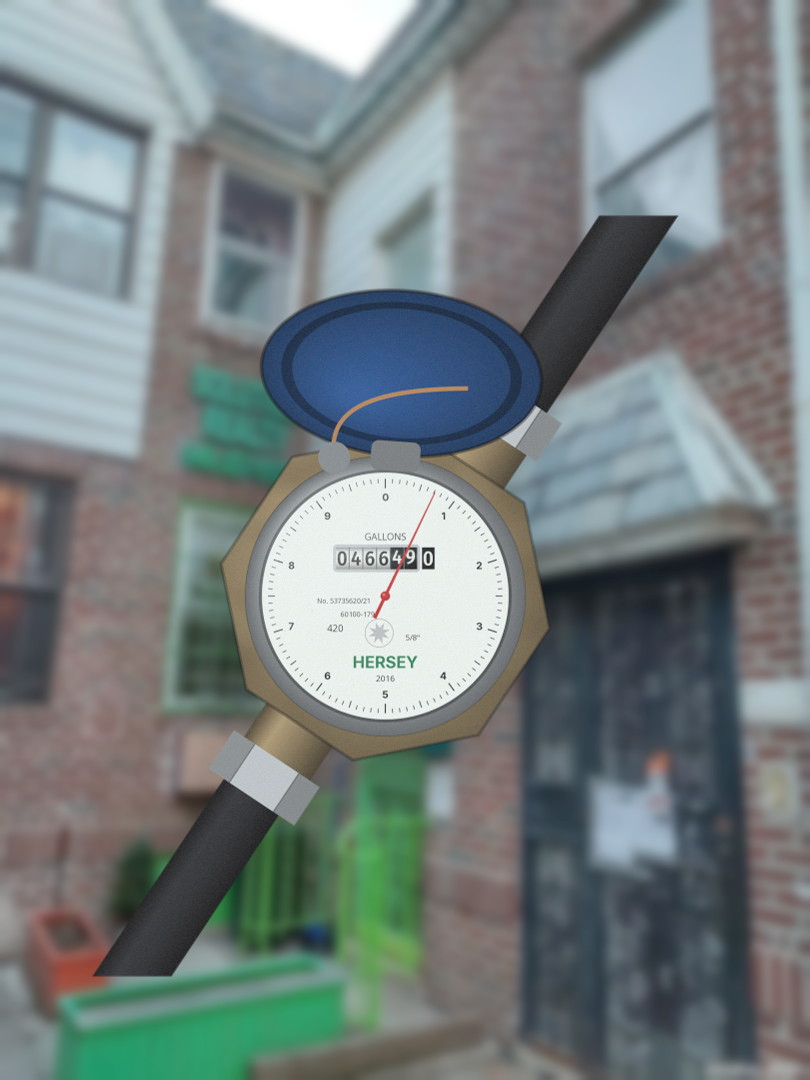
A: 466490.7 gal
